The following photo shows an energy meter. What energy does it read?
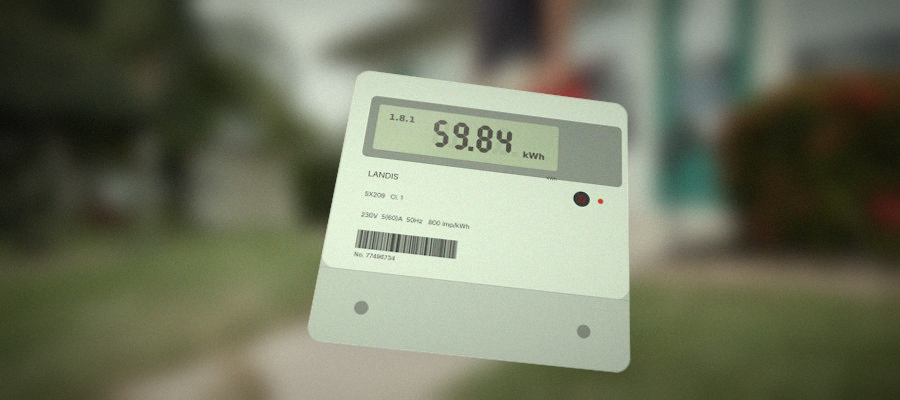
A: 59.84 kWh
